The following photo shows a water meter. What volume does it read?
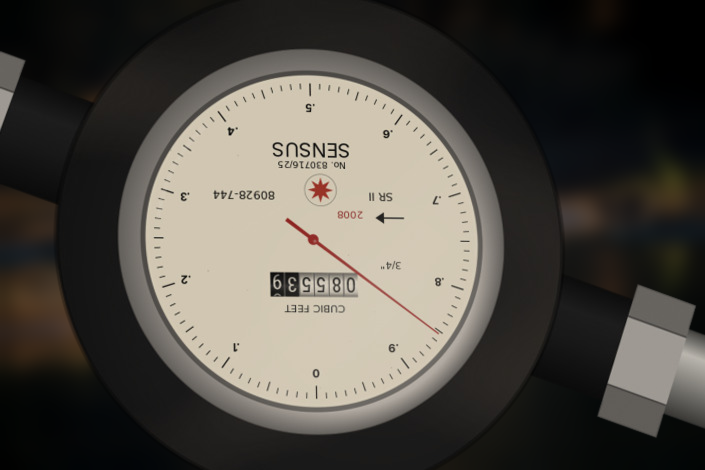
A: 85538.85 ft³
